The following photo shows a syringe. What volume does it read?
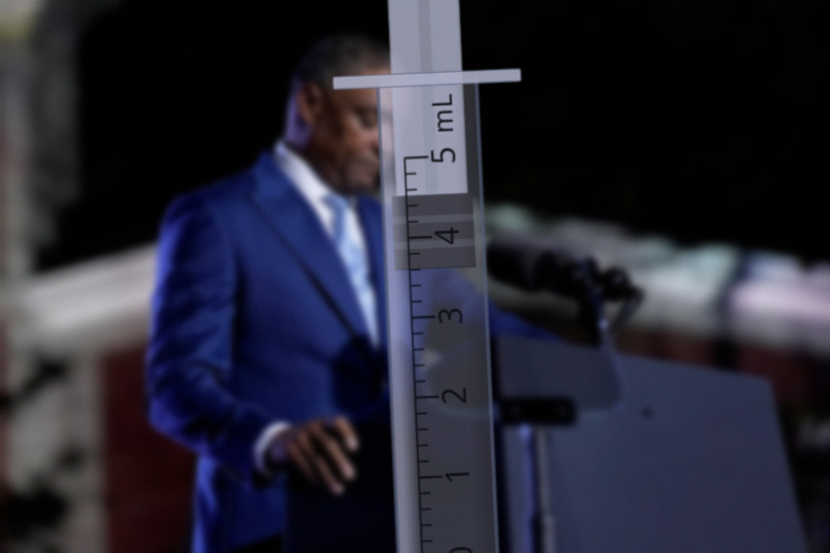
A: 3.6 mL
